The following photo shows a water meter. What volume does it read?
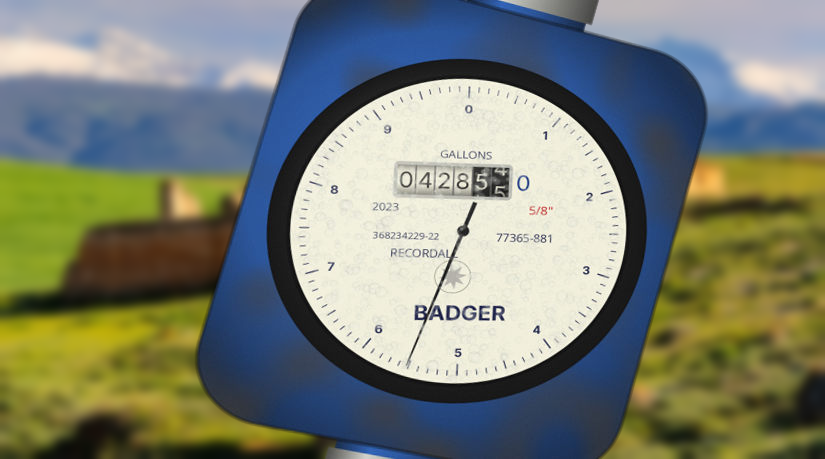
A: 428545.5 gal
